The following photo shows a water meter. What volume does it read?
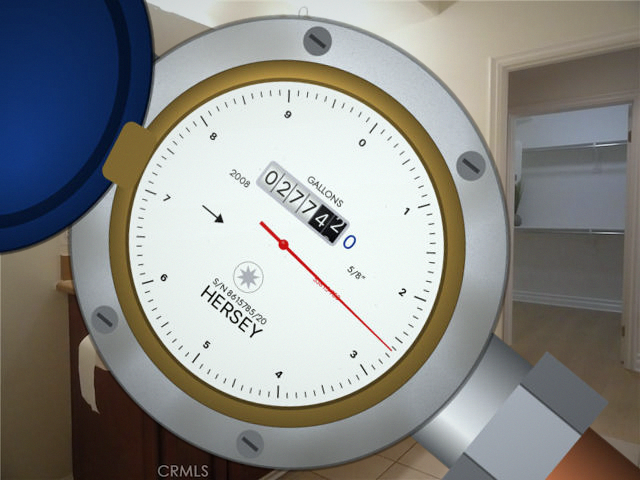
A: 277422.6 gal
